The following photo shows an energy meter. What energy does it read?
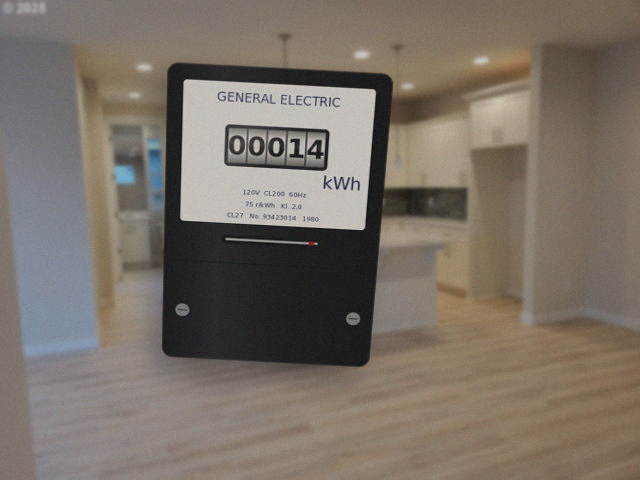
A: 14 kWh
